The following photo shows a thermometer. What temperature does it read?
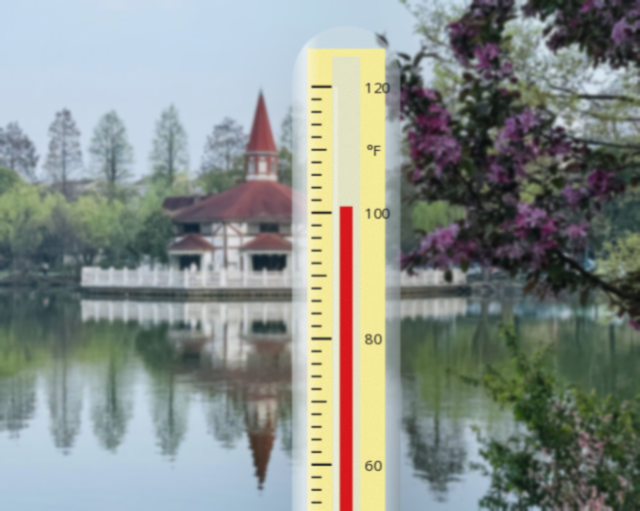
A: 101 °F
